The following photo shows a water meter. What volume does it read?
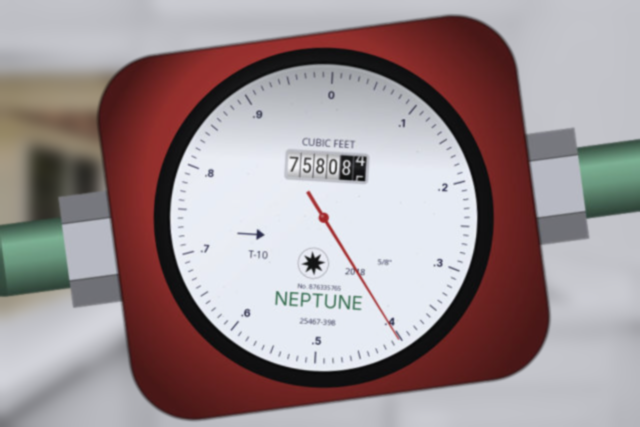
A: 758084.40 ft³
